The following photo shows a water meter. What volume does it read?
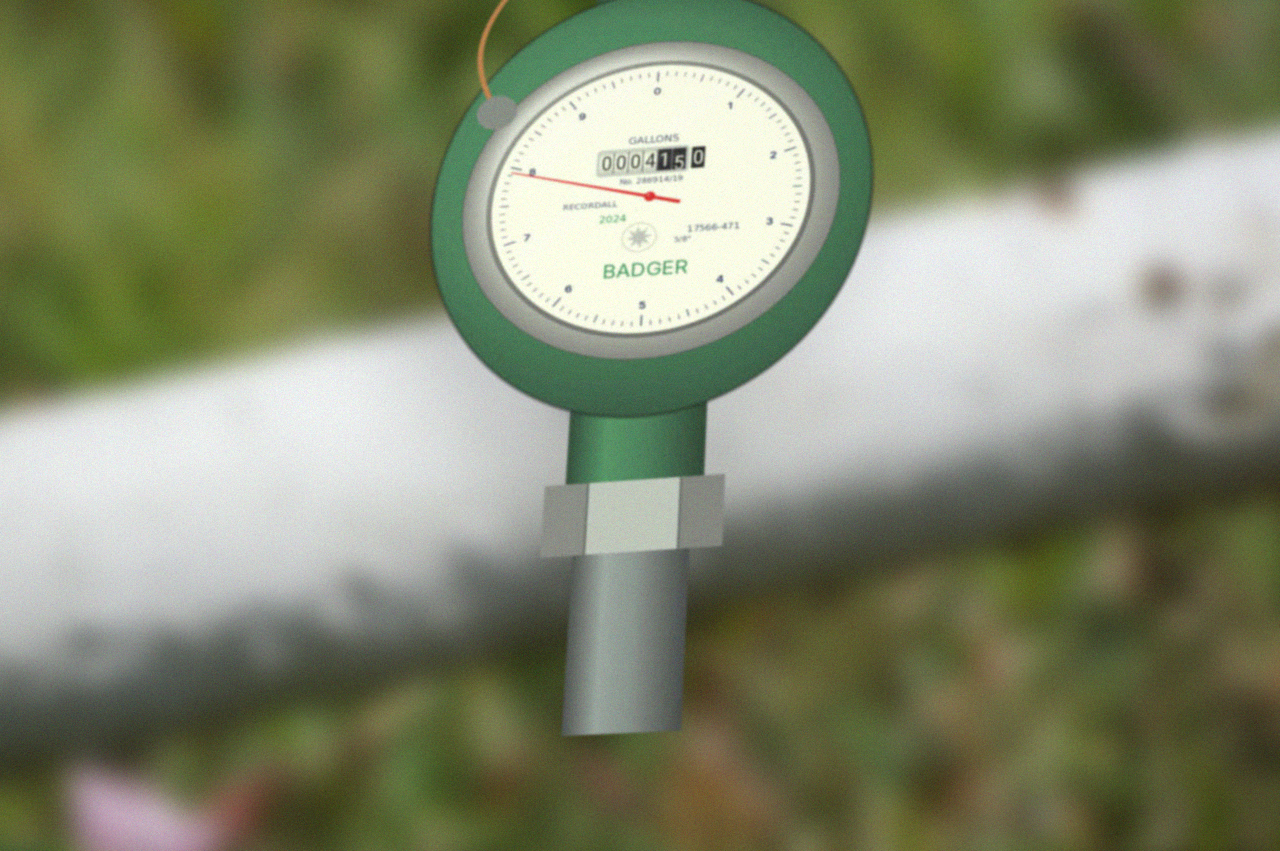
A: 4147.9 gal
